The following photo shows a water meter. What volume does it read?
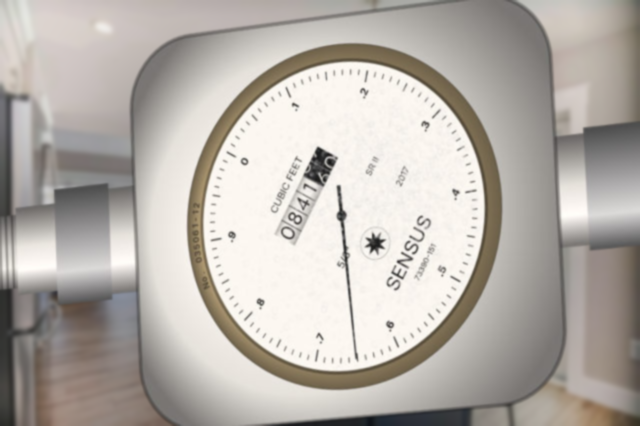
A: 84159.65 ft³
